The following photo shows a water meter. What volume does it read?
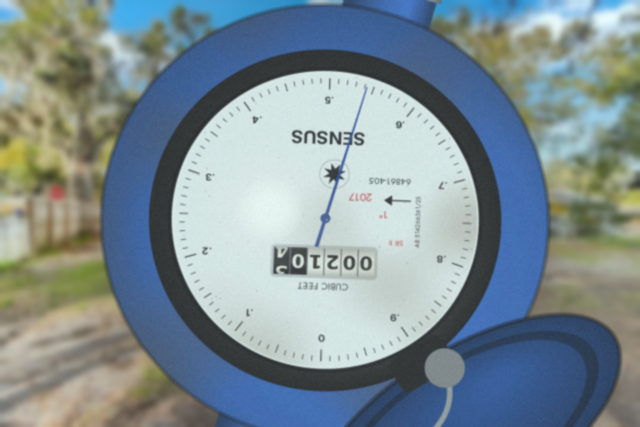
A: 2103.54 ft³
